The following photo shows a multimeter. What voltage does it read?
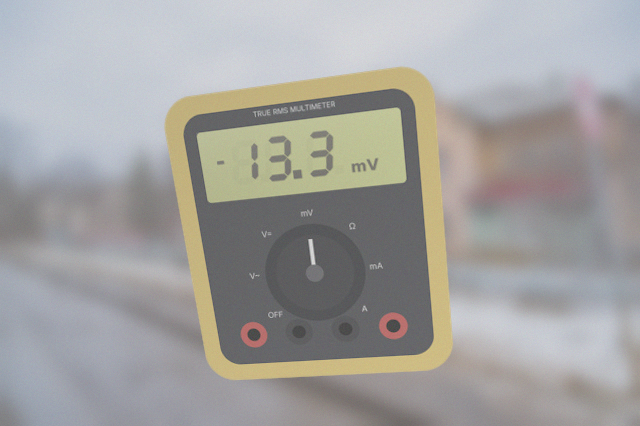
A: -13.3 mV
